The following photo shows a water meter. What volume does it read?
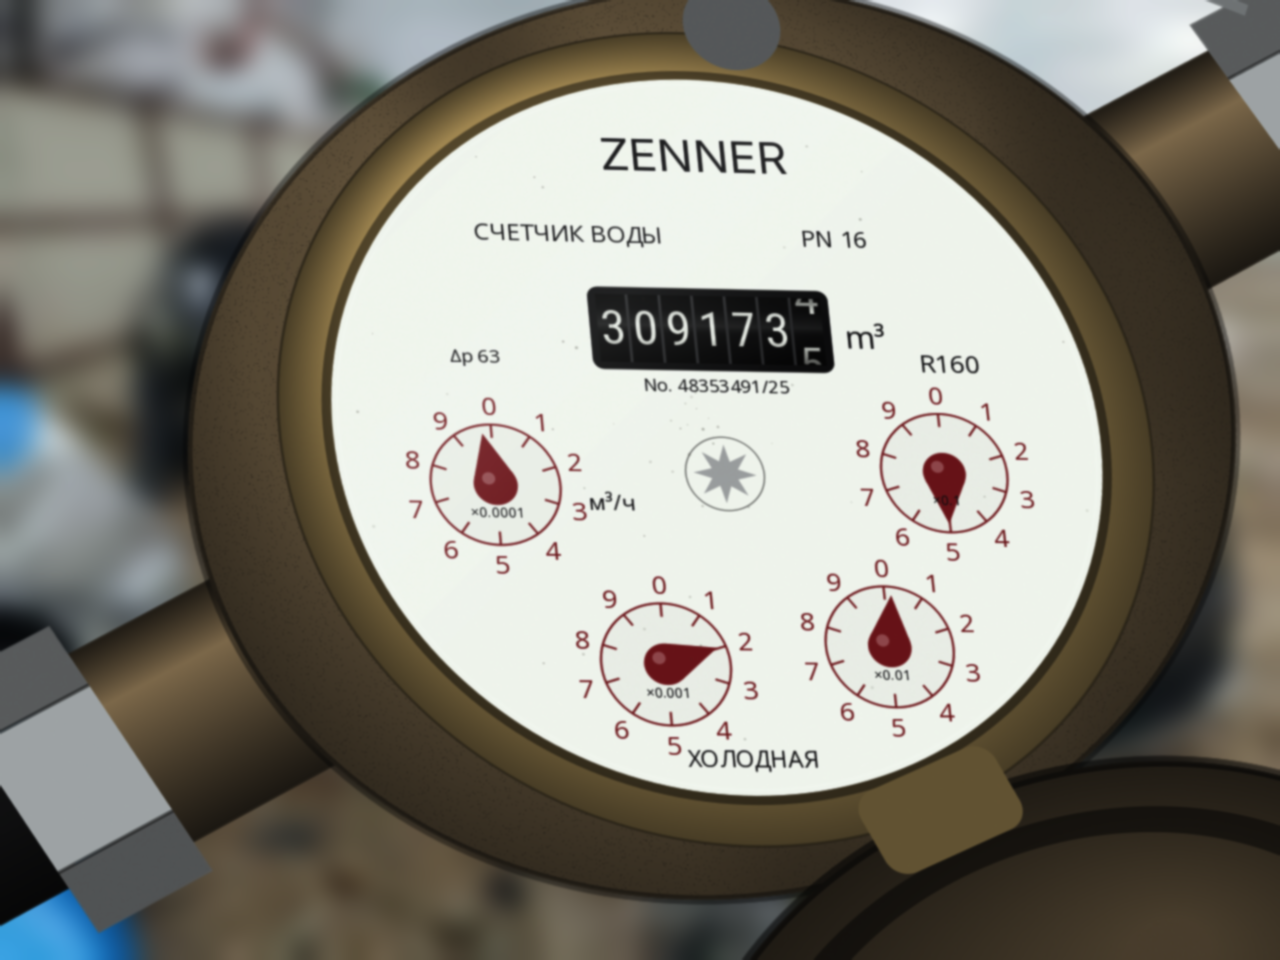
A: 3091734.5019 m³
